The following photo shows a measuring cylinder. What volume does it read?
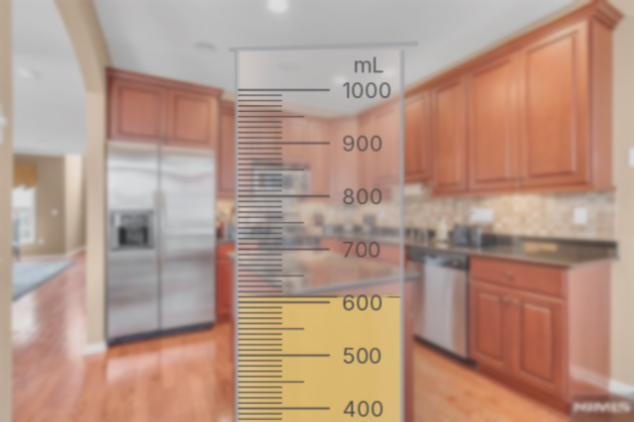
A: 610 mL
